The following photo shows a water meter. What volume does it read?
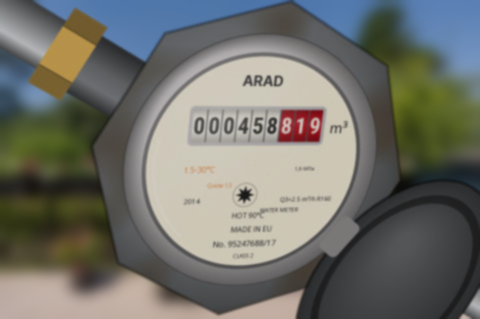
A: 458.819 m³
